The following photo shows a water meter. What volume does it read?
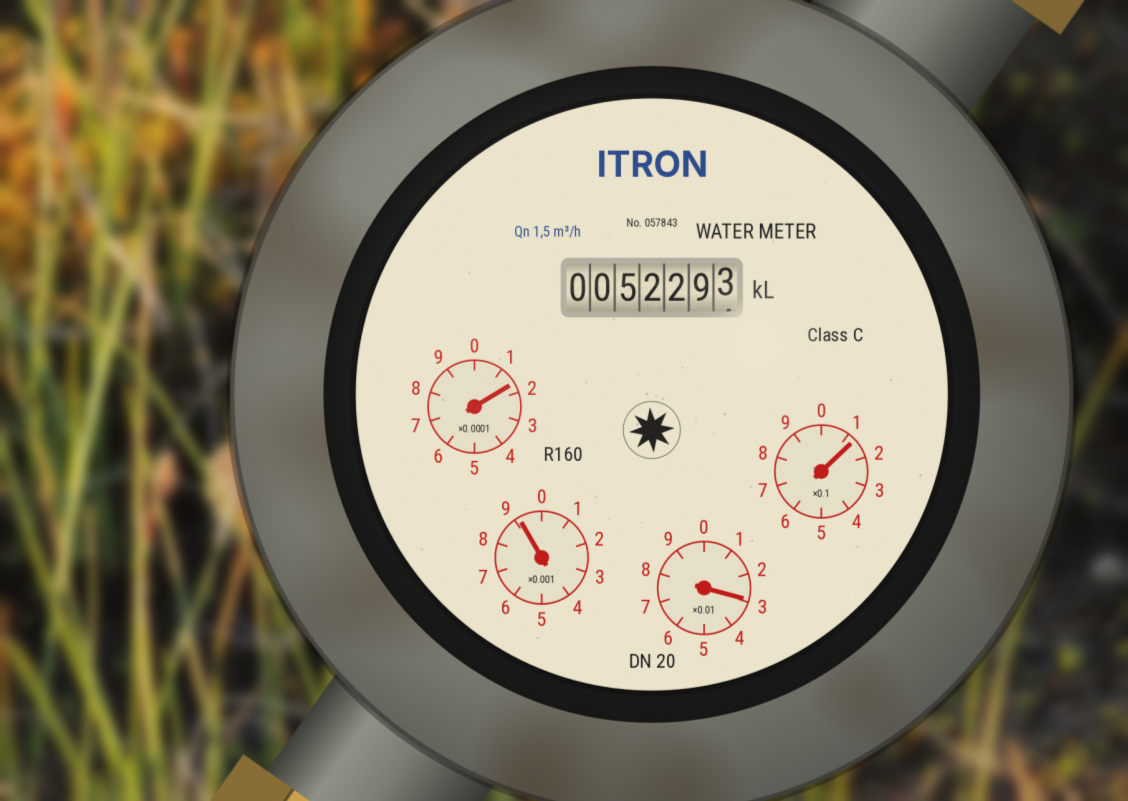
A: 52293.1291 kL
